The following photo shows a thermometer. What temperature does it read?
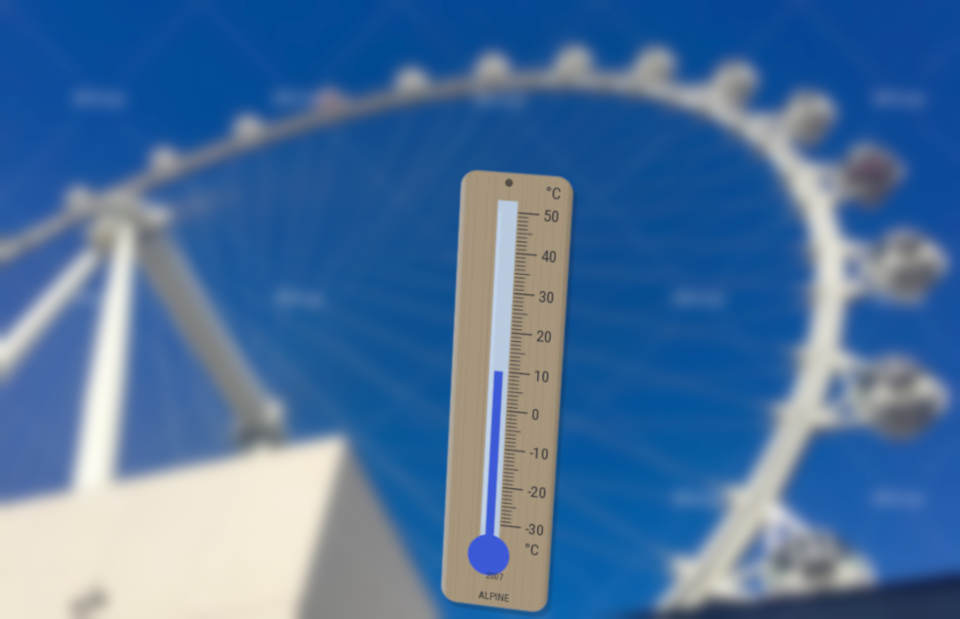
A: 10 °C
